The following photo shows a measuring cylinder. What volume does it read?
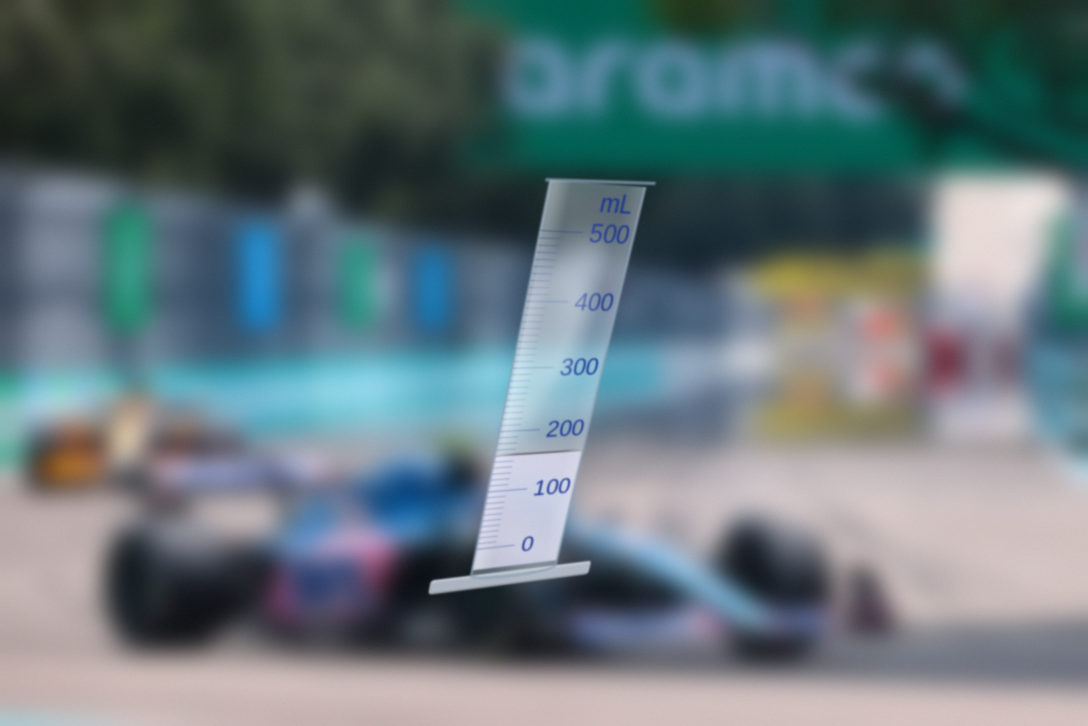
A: 160 mL
